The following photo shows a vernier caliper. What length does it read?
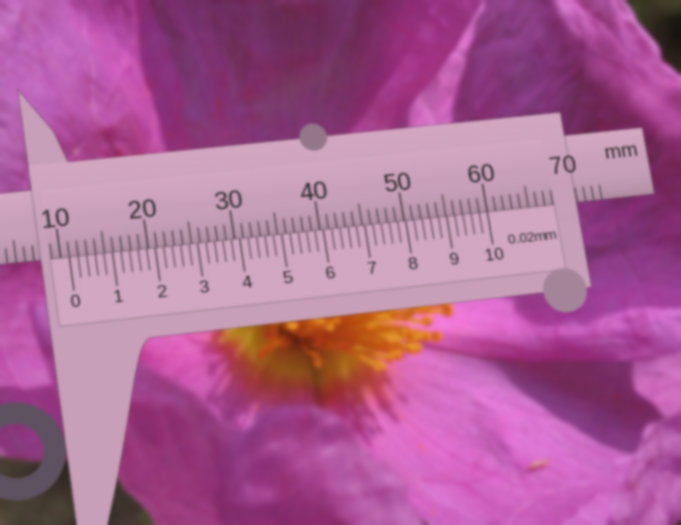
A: 11.0 mm
